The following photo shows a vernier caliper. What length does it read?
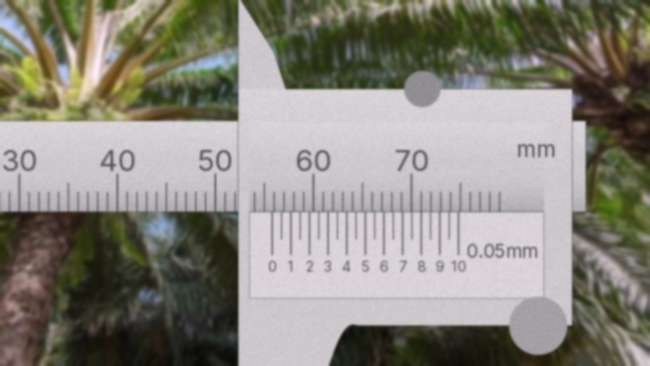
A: 55.8 mm
